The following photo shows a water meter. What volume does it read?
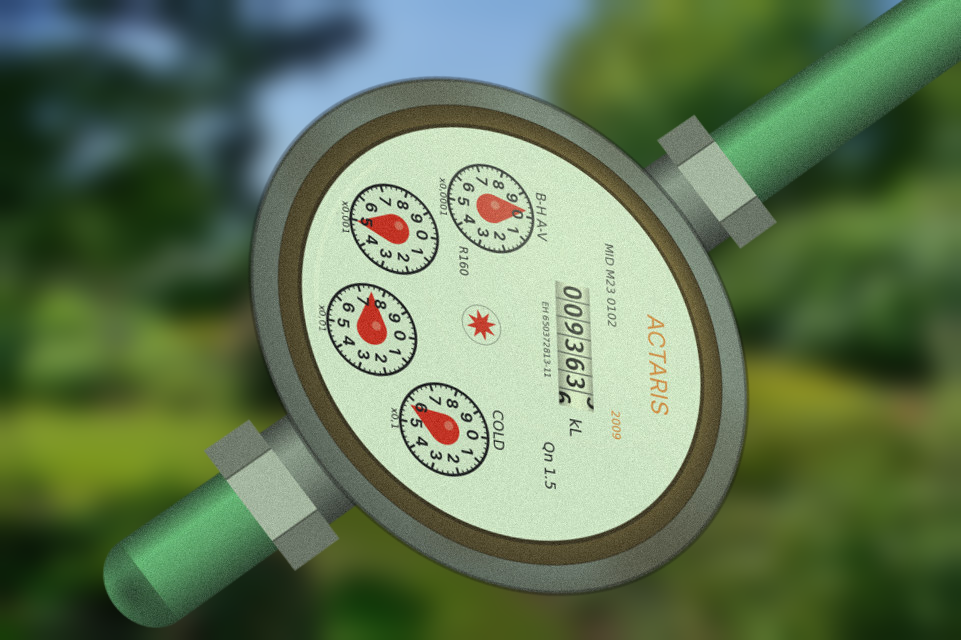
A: 93635.5749 kL
